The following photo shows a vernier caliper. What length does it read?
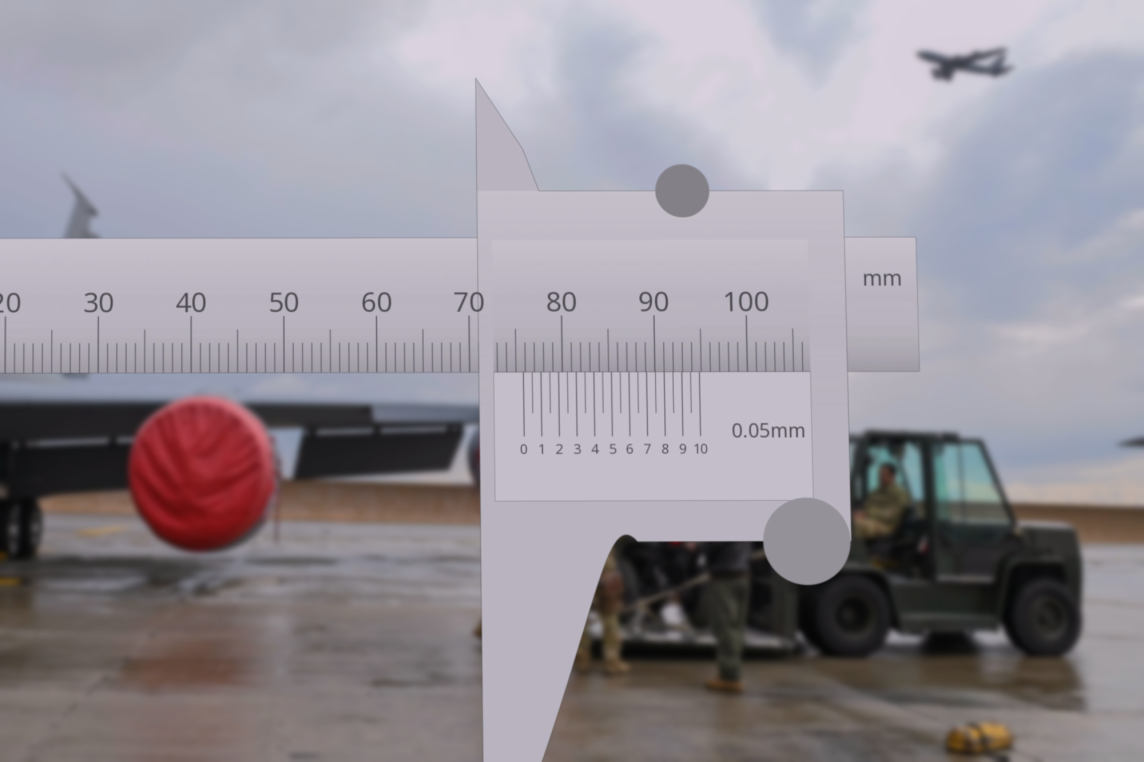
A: 75.8 mm
